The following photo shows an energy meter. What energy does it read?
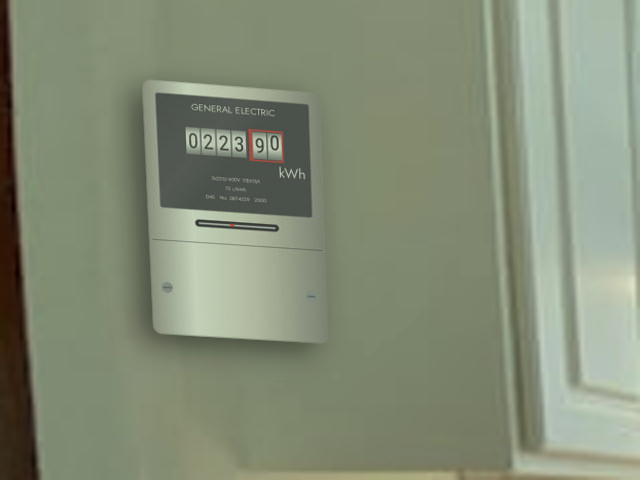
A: 223.90 kWh
